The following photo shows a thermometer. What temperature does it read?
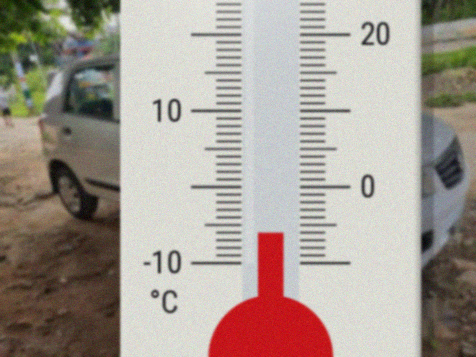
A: -6 °C
